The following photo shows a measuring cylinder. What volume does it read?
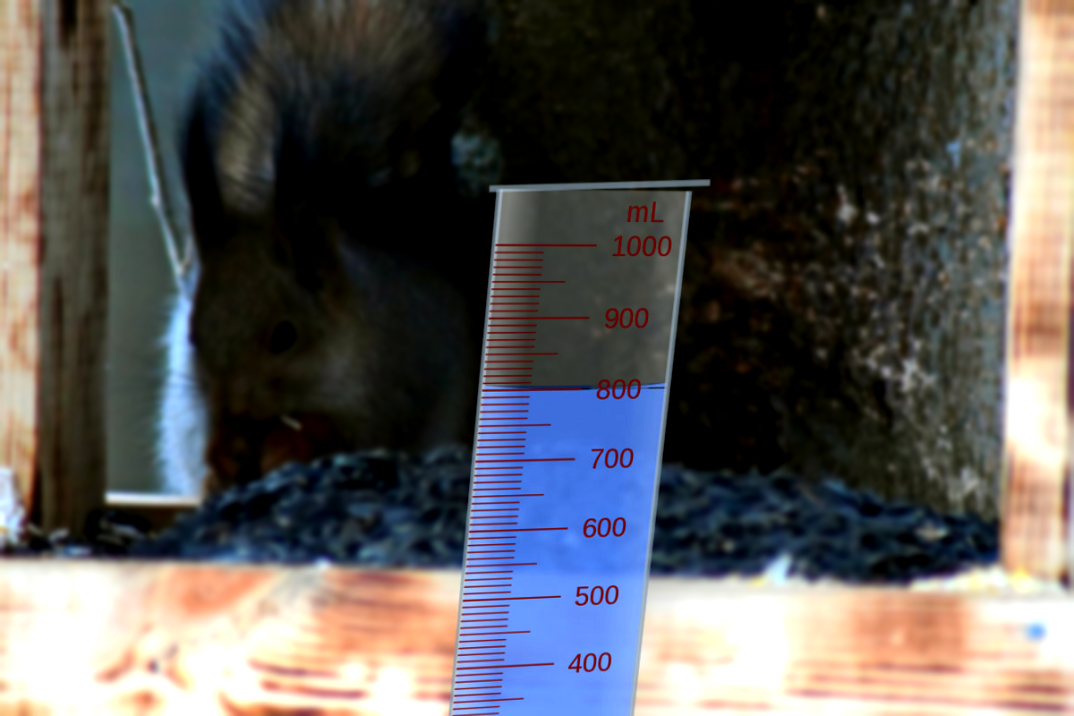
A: 800 mL
